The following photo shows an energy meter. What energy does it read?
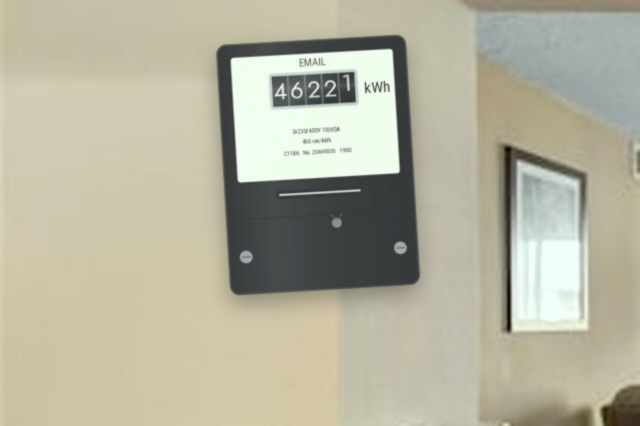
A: 46221 kWh
